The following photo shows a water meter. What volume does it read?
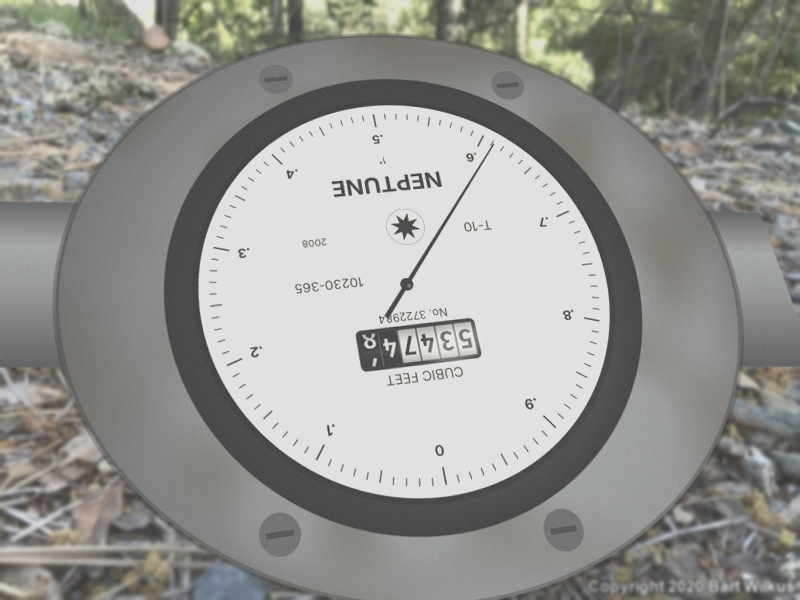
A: 534747.61 ft³
